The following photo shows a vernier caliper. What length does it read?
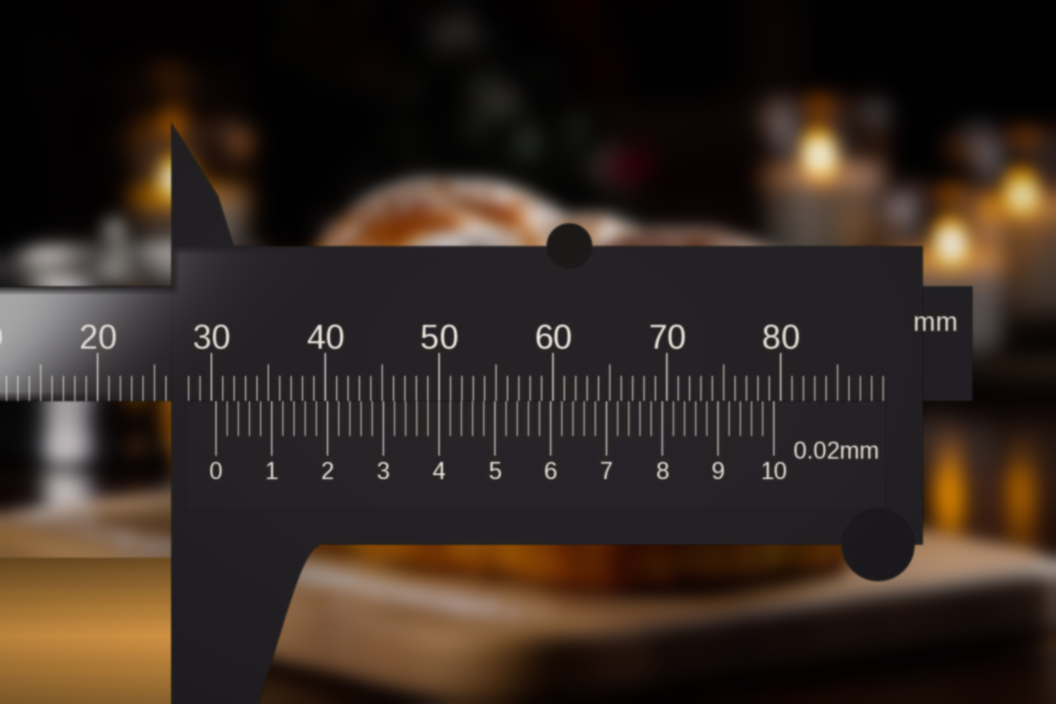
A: 30.4 mm
